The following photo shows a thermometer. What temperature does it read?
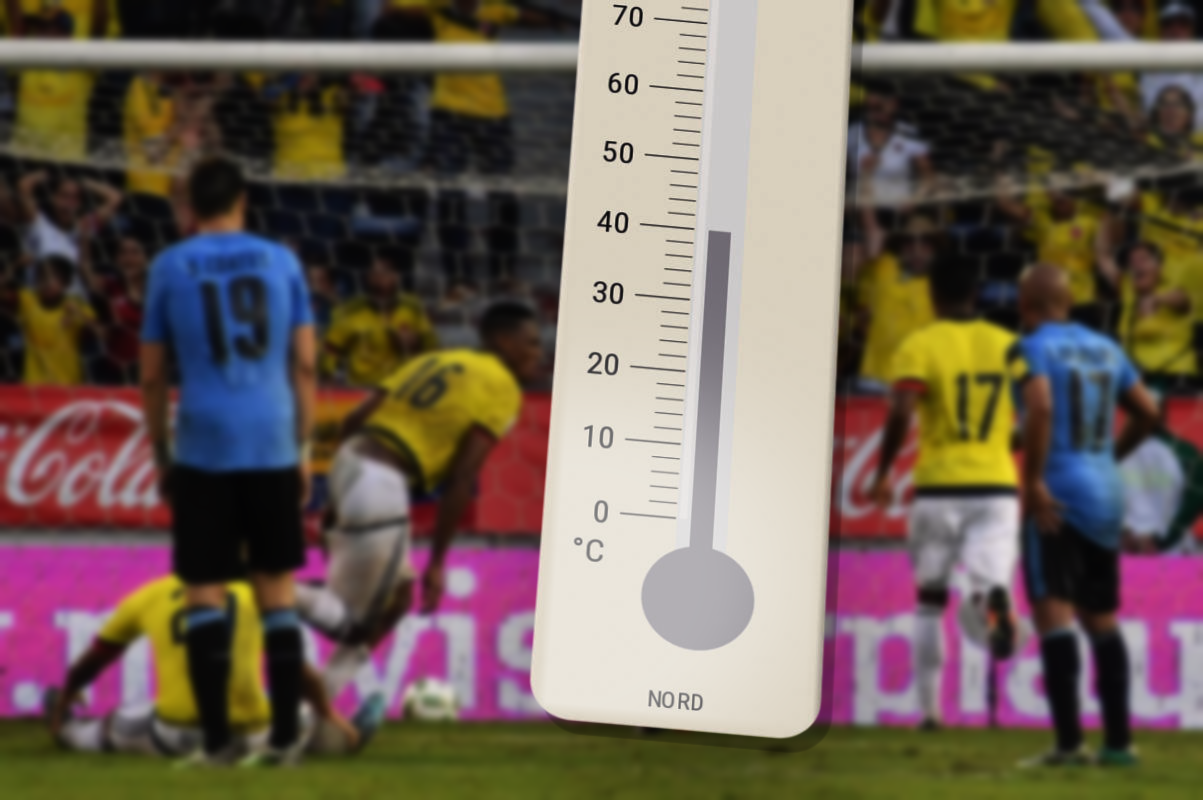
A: 40 °C
